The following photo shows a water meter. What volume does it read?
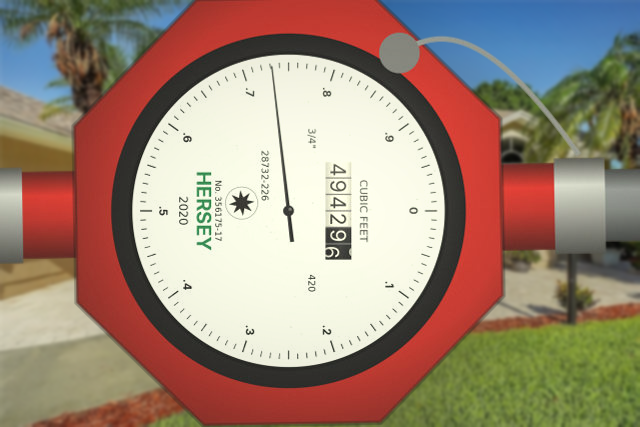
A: 494295.73 ft³
